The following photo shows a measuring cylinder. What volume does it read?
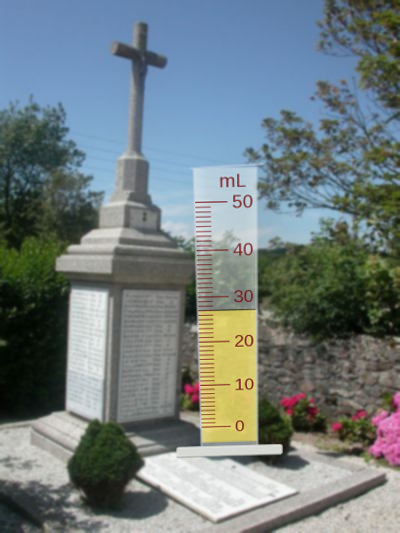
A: 27 mL
